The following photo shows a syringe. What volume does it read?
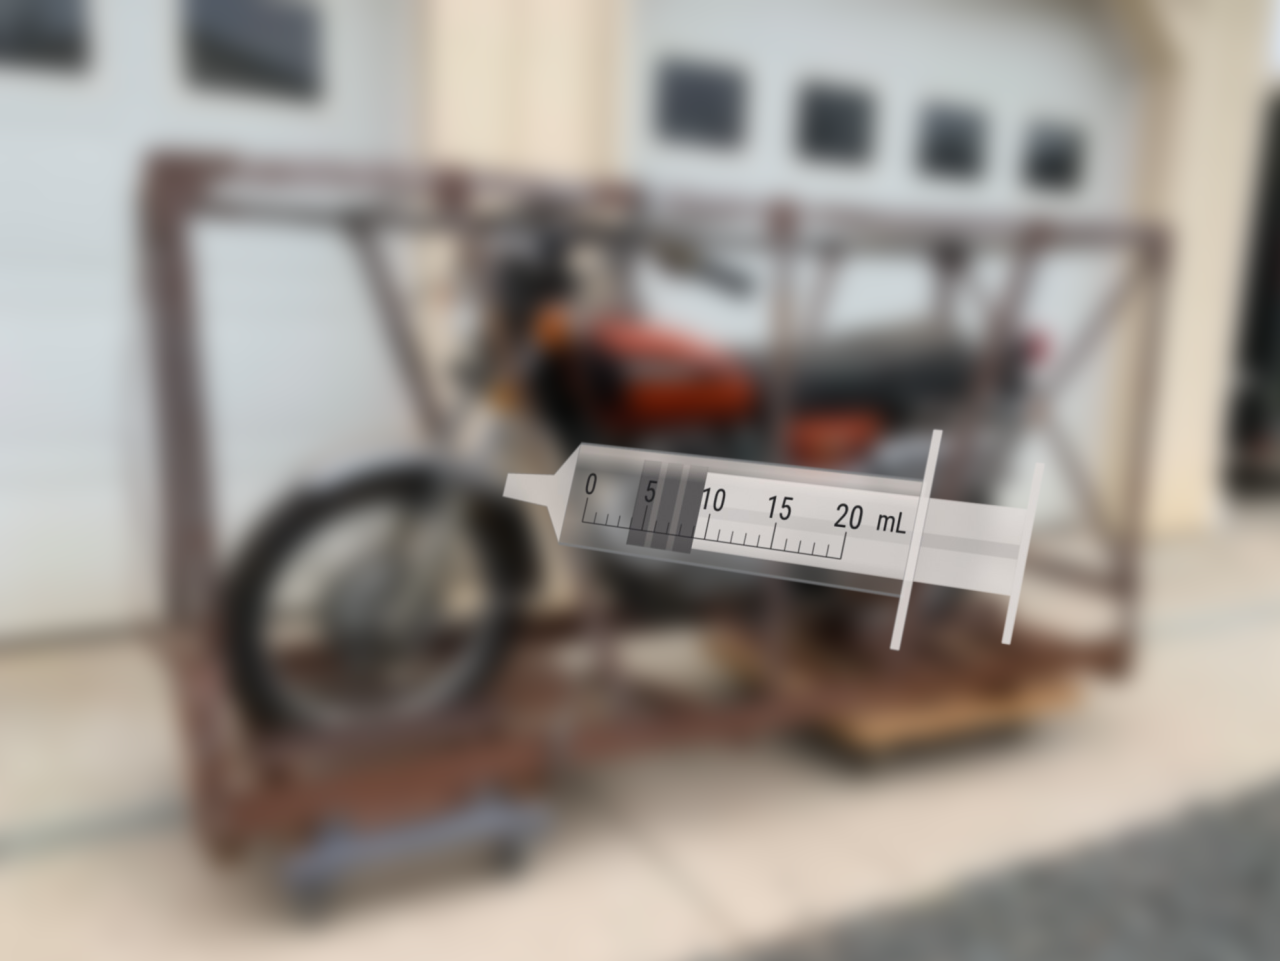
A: 4 mL
